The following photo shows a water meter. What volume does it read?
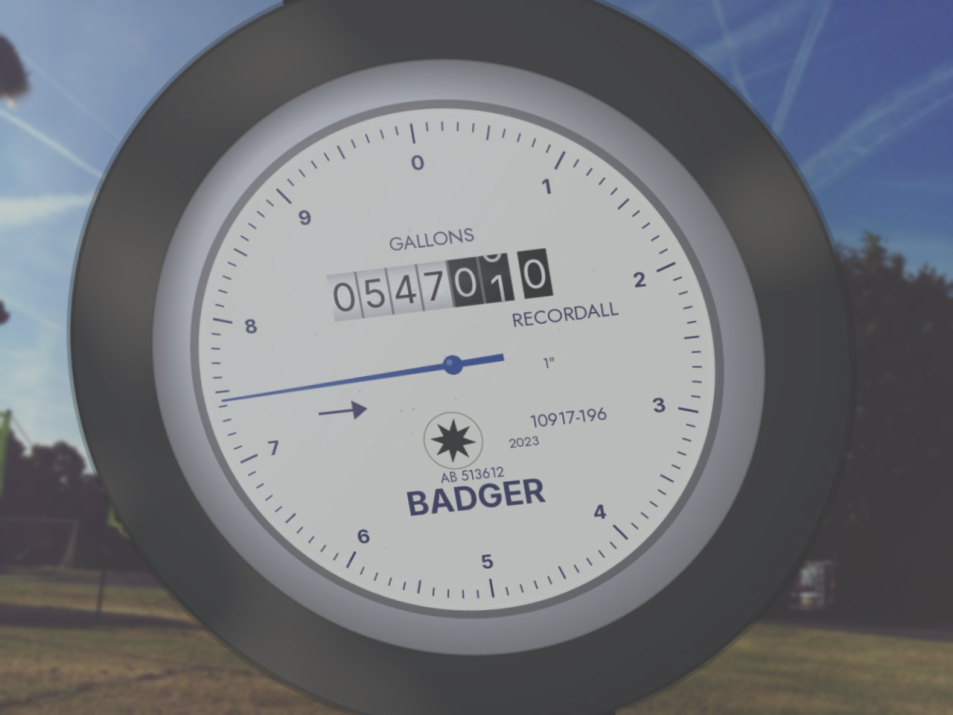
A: 547007.4 gal
